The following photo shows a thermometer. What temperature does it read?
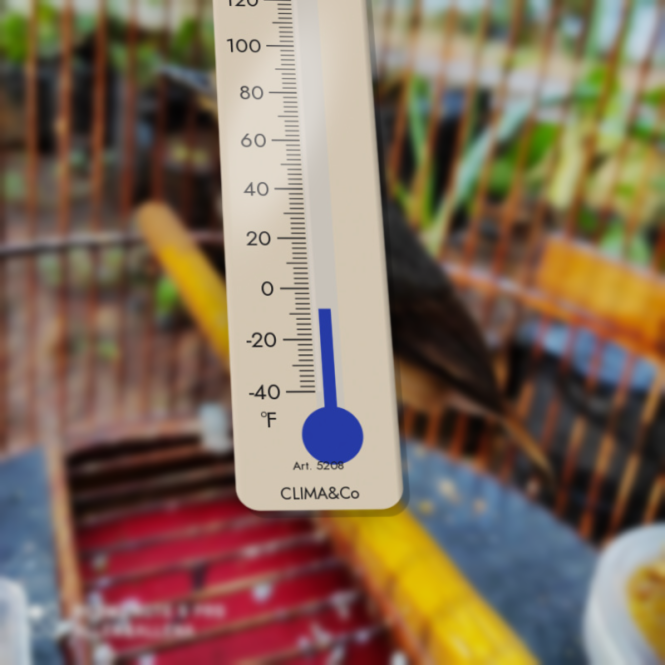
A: -8 °F
